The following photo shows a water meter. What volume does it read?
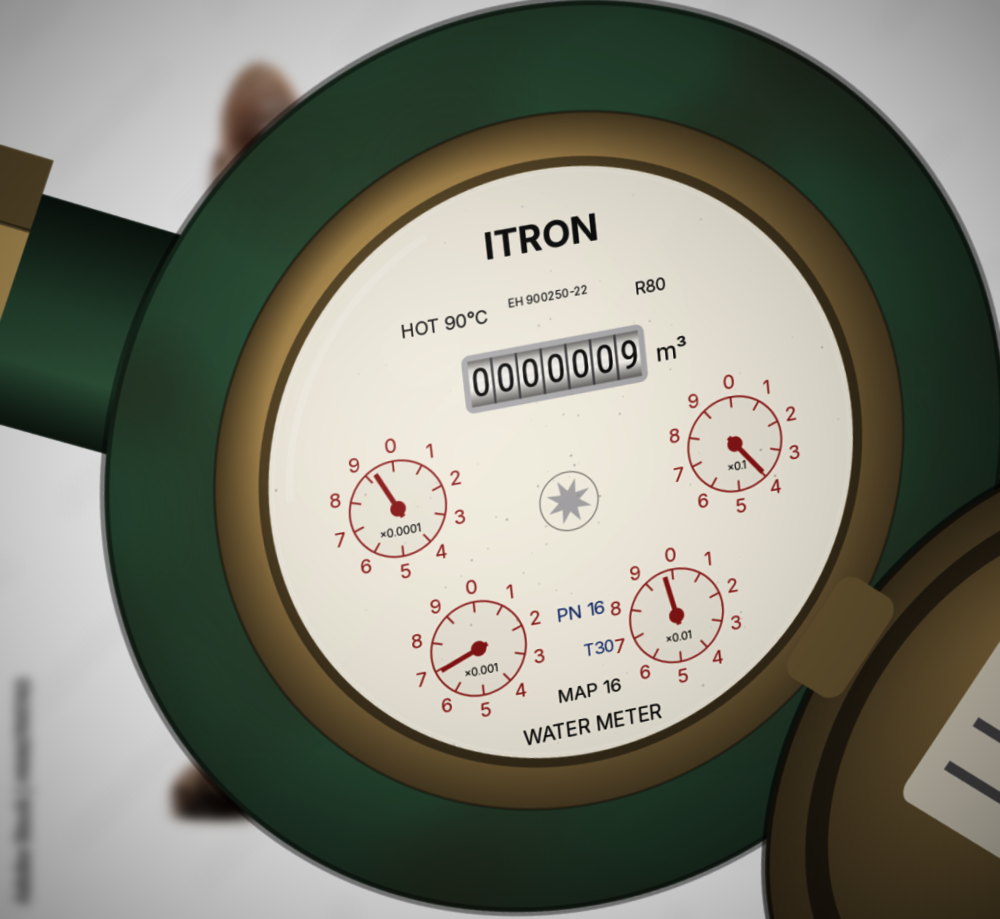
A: 9.3969 m³
